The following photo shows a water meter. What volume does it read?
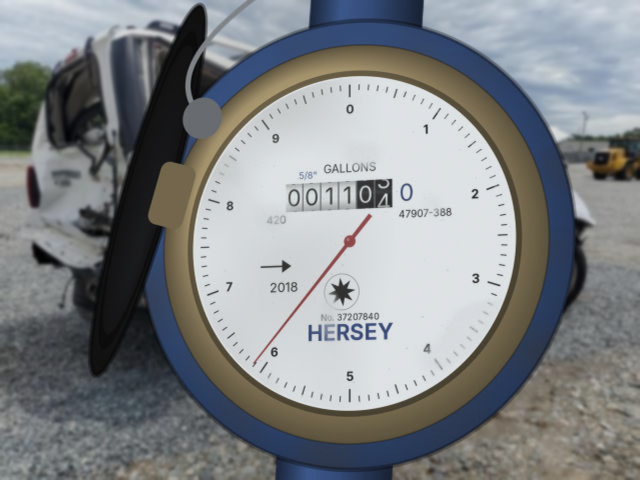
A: 11036.1 gal
